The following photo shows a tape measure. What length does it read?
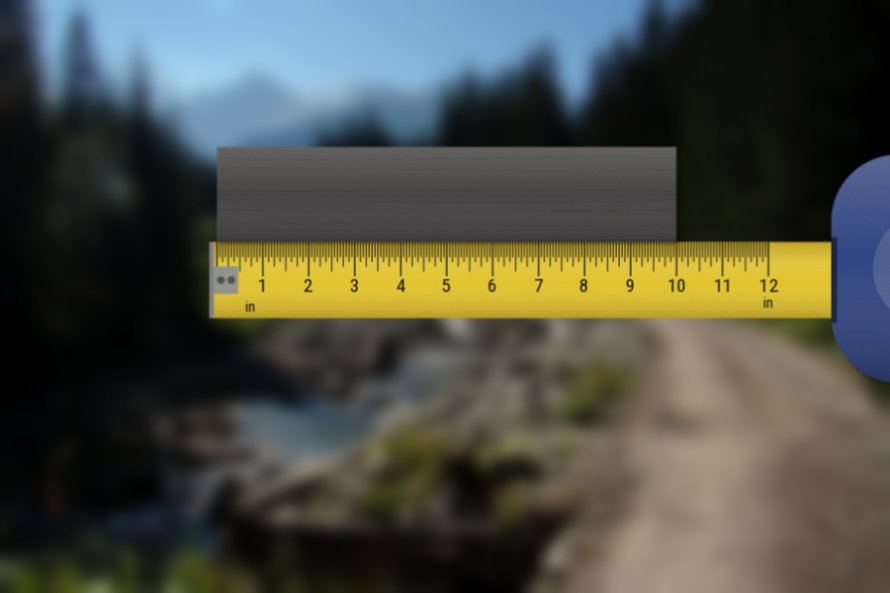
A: 10 in
